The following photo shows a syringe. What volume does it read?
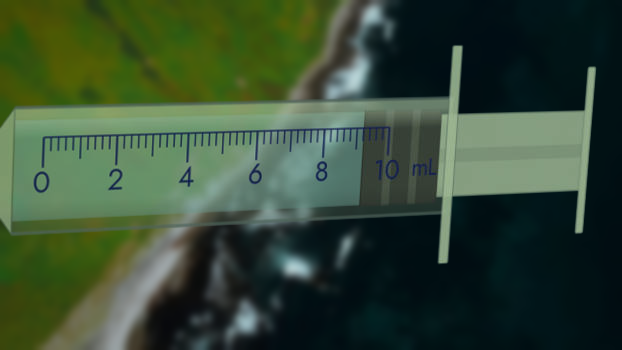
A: 9.2 mL
